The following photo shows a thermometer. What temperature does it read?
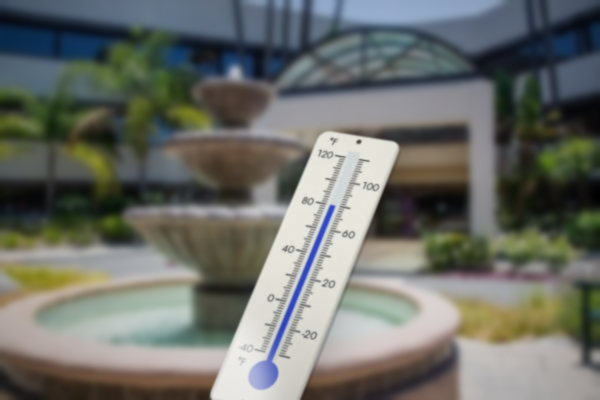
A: 80 °F
